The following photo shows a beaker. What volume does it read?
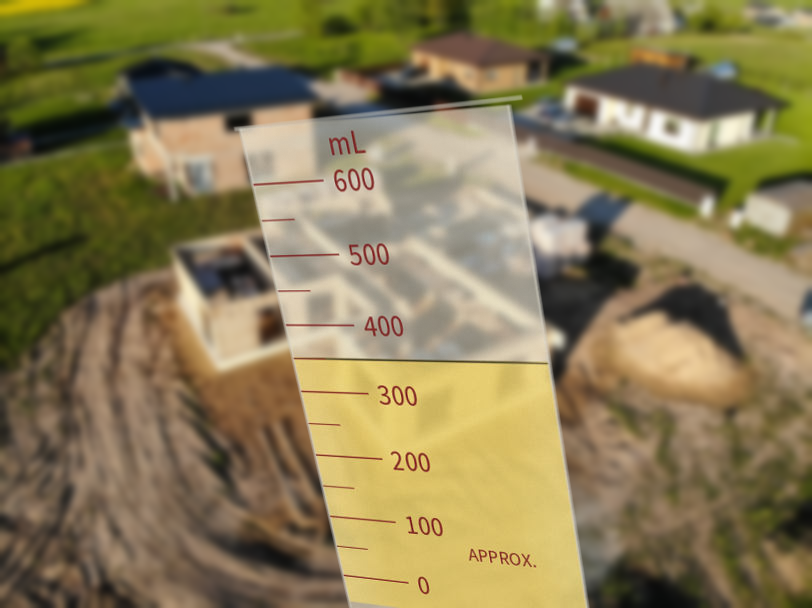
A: 350 mL
